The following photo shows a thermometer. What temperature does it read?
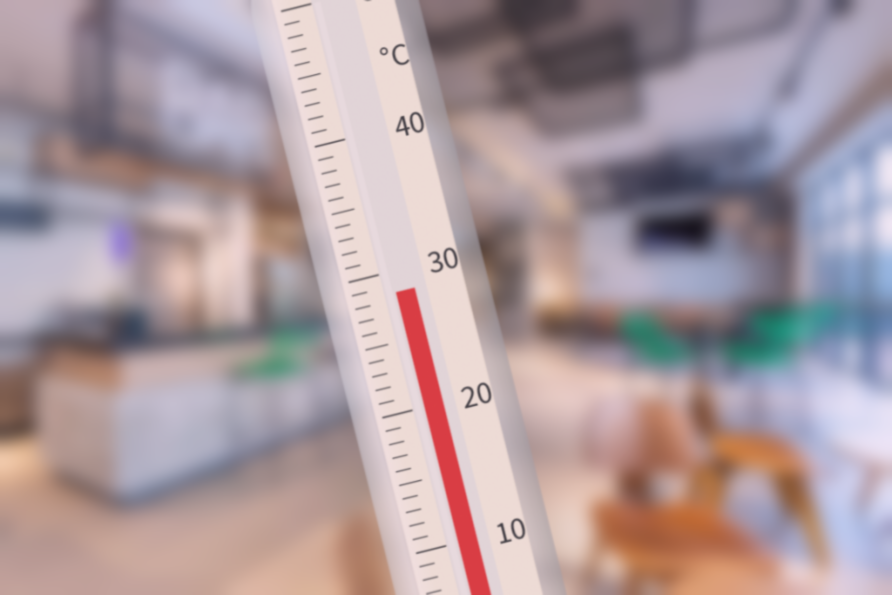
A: 28.5 °C
